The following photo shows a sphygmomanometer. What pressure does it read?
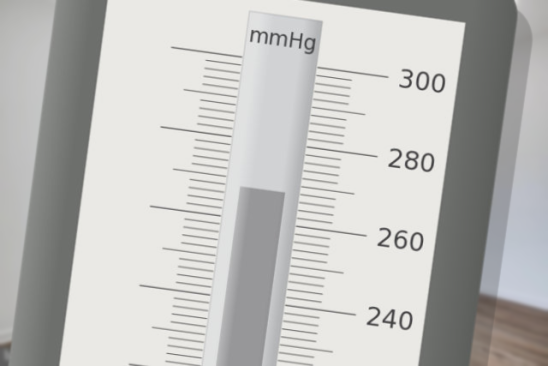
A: 268 mmHg
